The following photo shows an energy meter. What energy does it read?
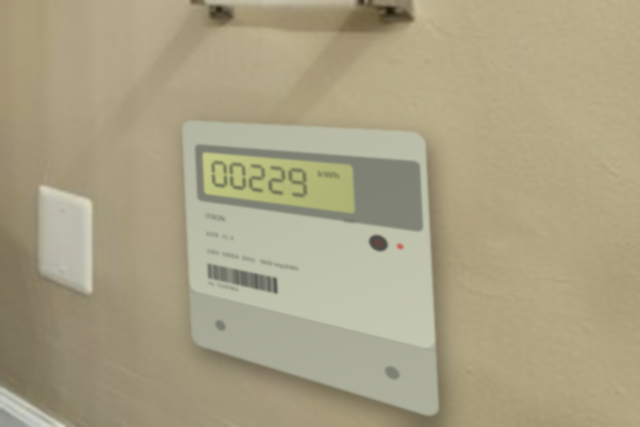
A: 229 kWh
